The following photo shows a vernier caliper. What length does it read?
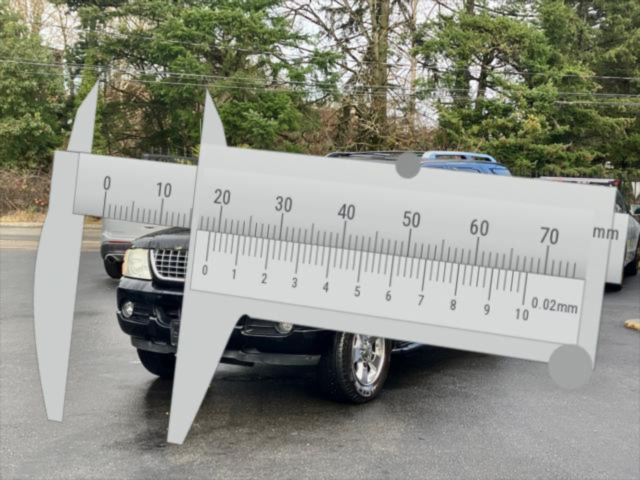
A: 18.5 mm
